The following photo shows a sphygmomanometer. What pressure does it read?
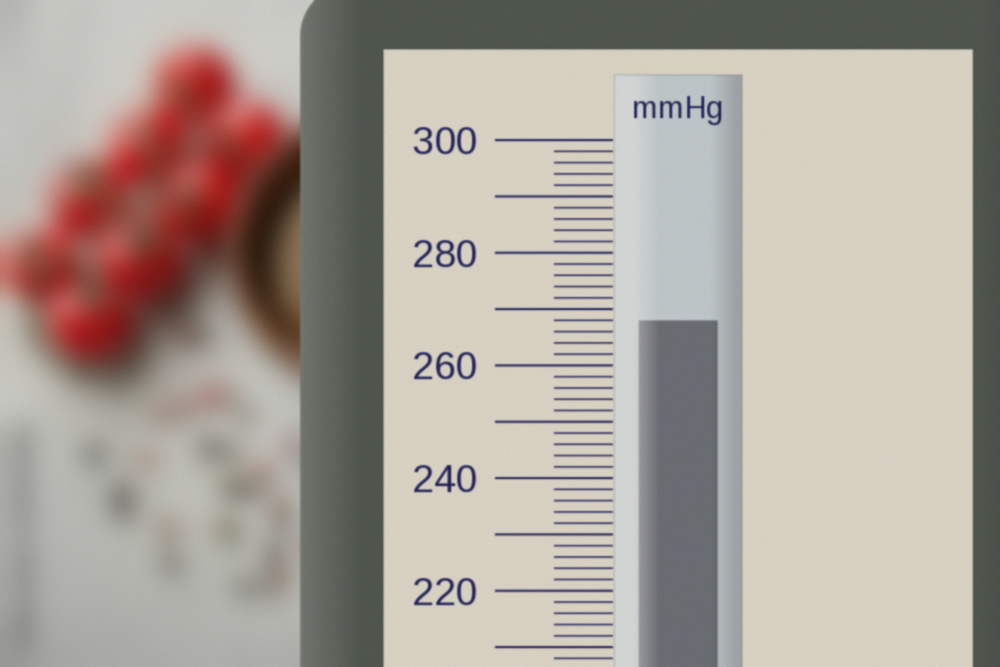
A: 268 mmHg
